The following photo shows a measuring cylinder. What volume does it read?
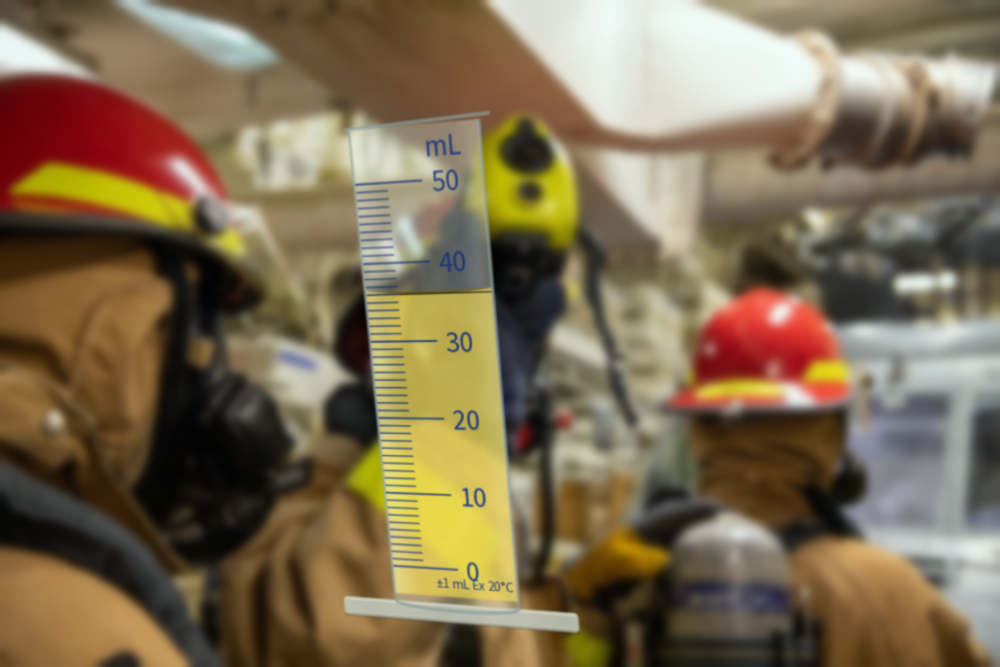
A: 36 mL
